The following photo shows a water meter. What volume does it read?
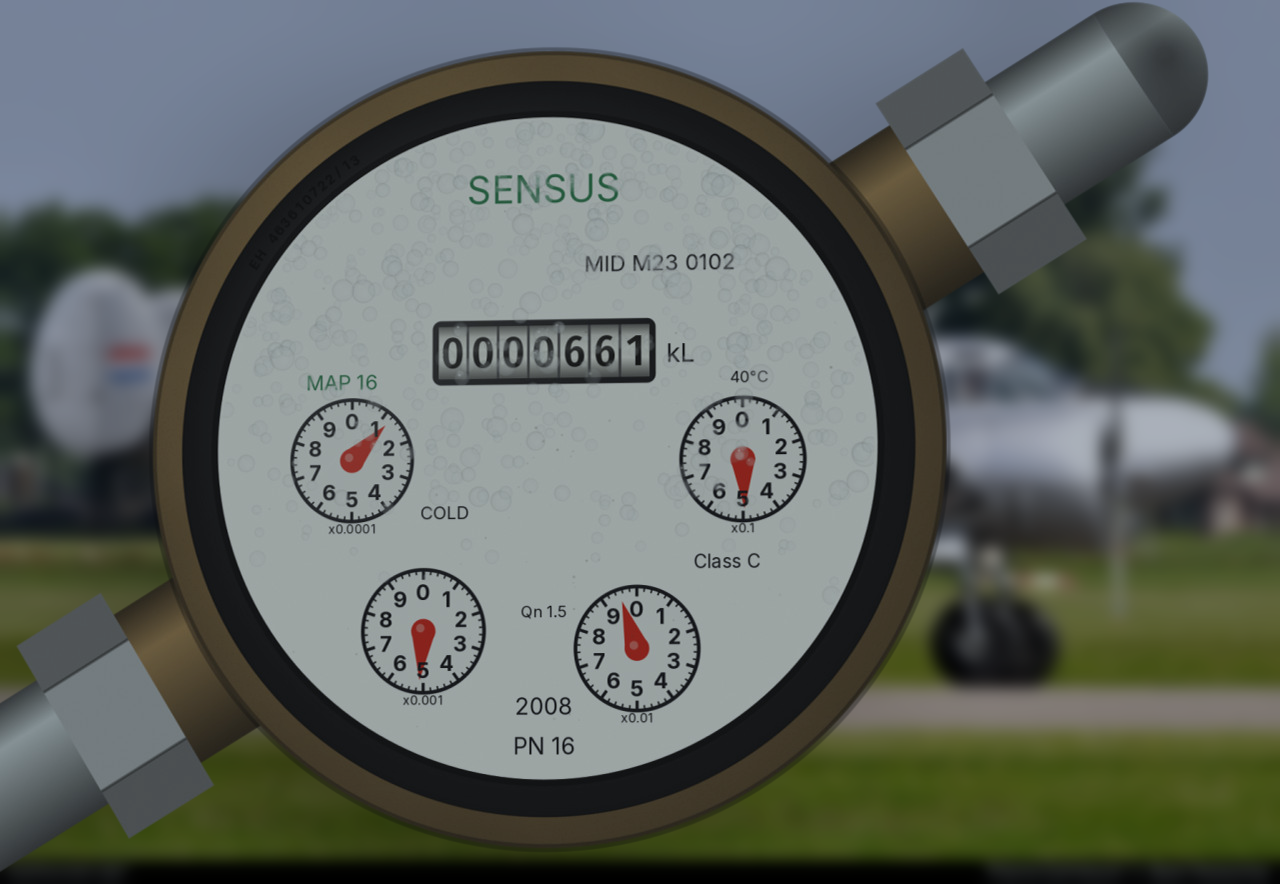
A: 661.4951 kL
